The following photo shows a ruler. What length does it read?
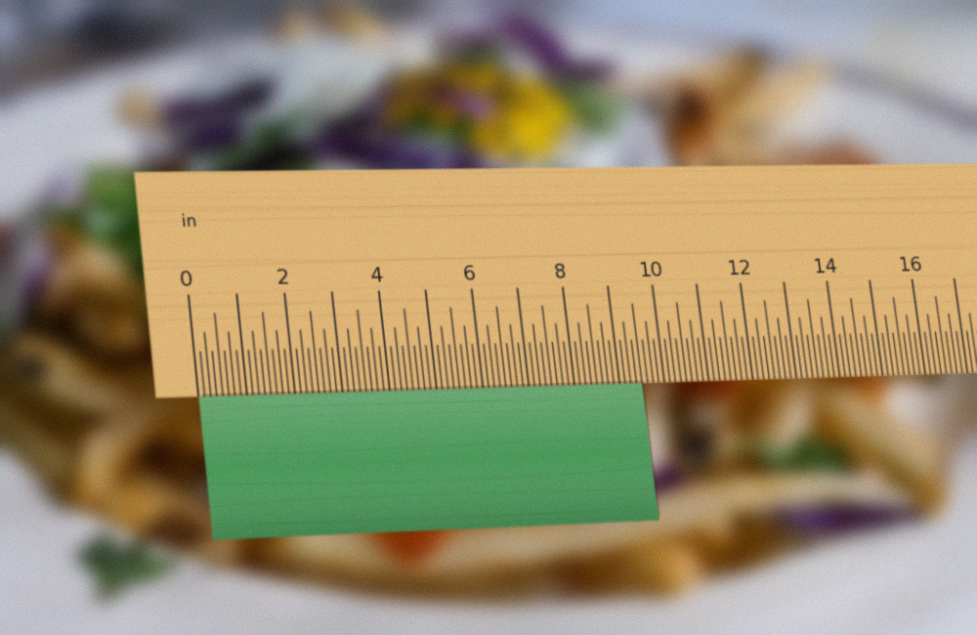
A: 9.5 in
